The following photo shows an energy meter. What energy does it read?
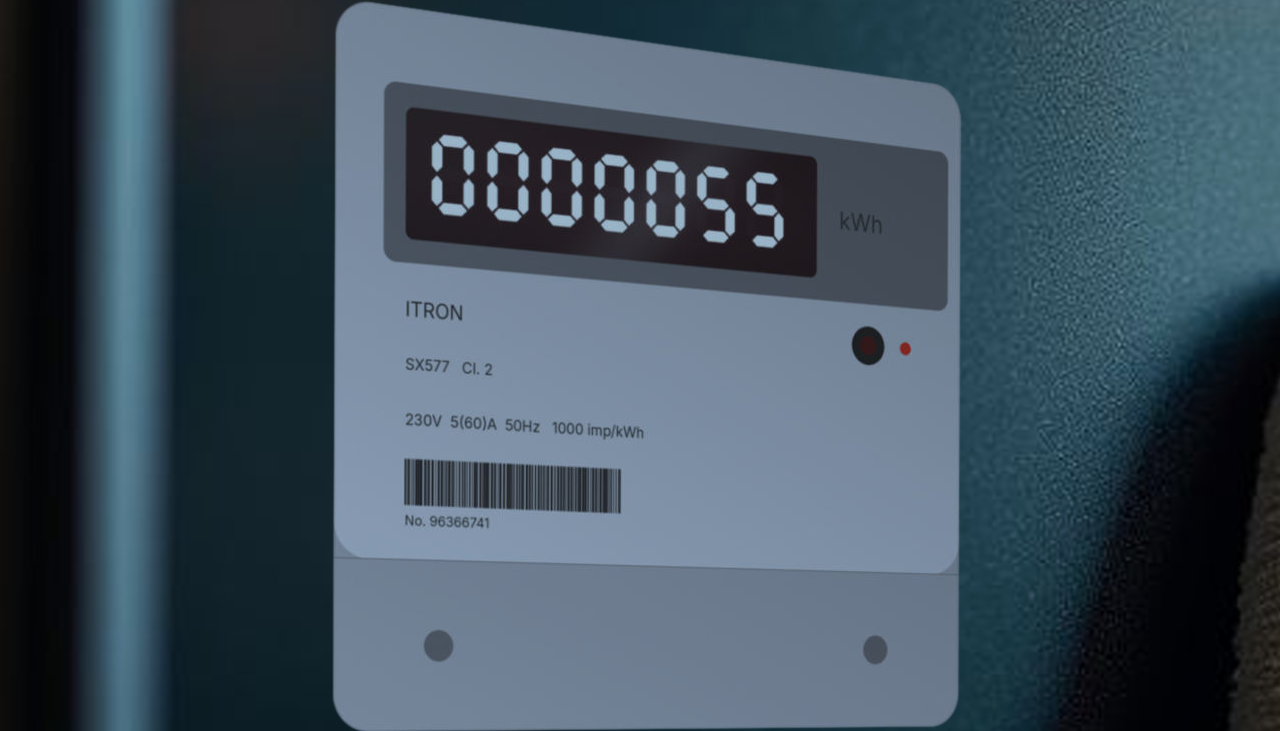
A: 55 kWh
